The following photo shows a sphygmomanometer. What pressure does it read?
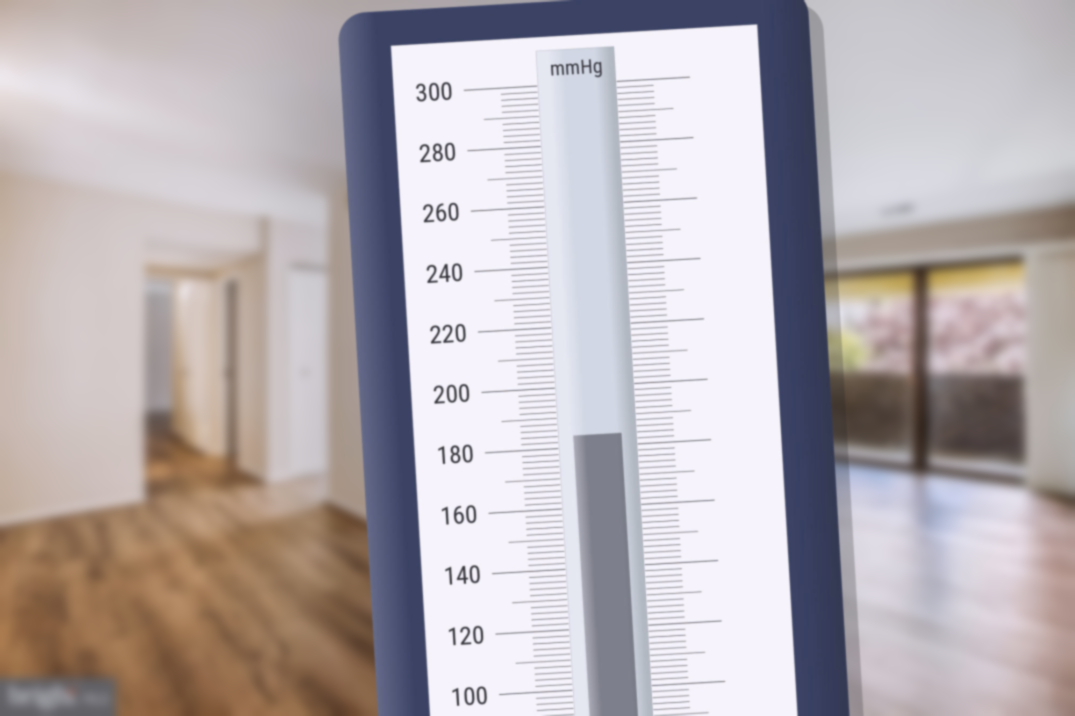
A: 184 mmHg
